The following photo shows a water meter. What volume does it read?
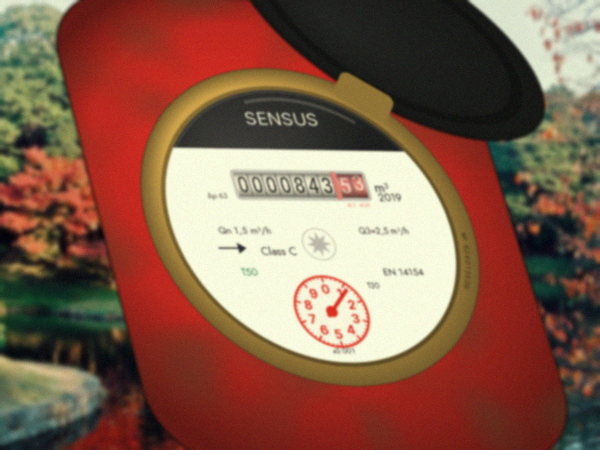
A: 843.531 m³
